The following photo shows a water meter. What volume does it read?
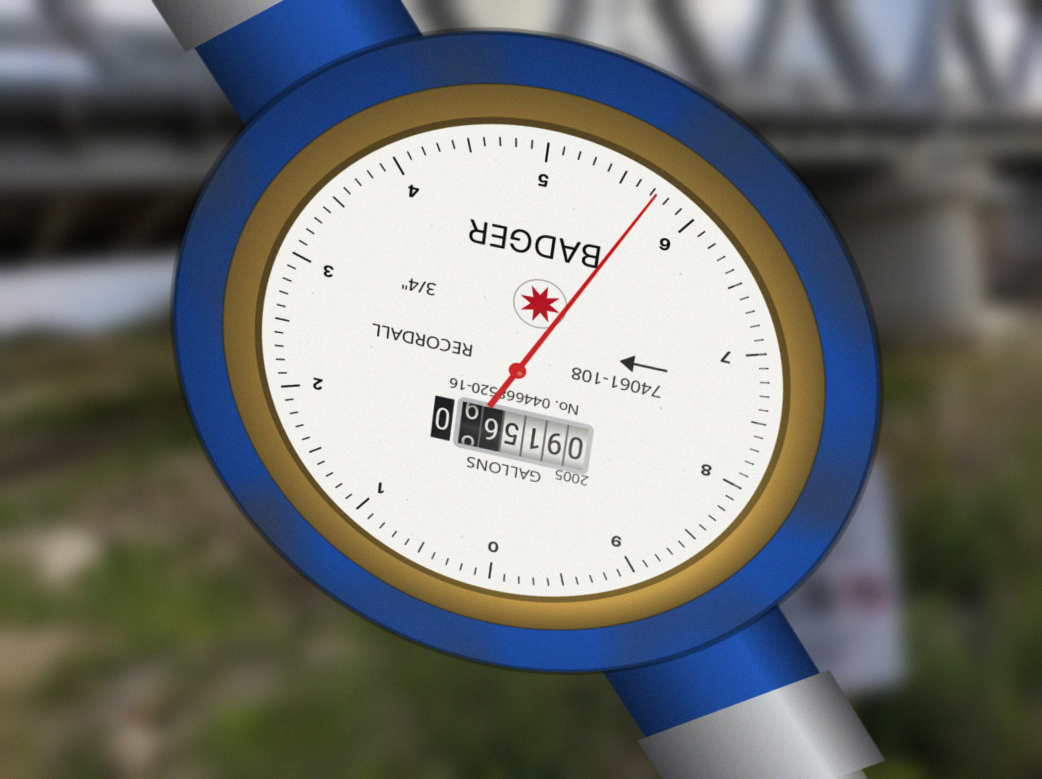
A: 915685.7 gal
